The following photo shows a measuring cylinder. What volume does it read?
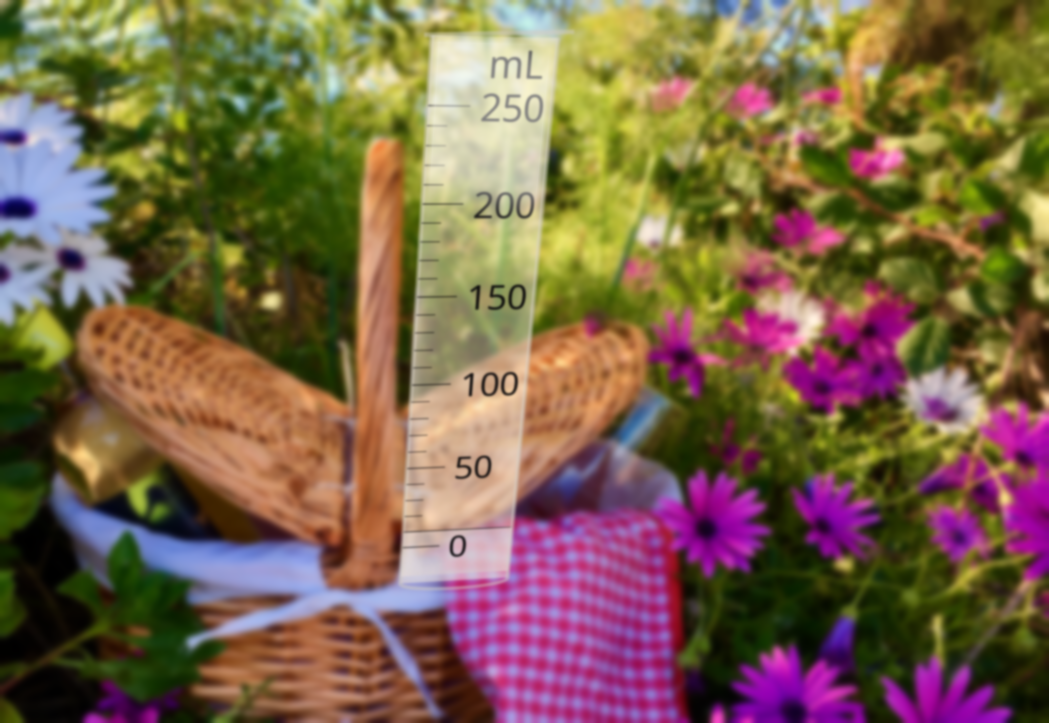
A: 10 mL
